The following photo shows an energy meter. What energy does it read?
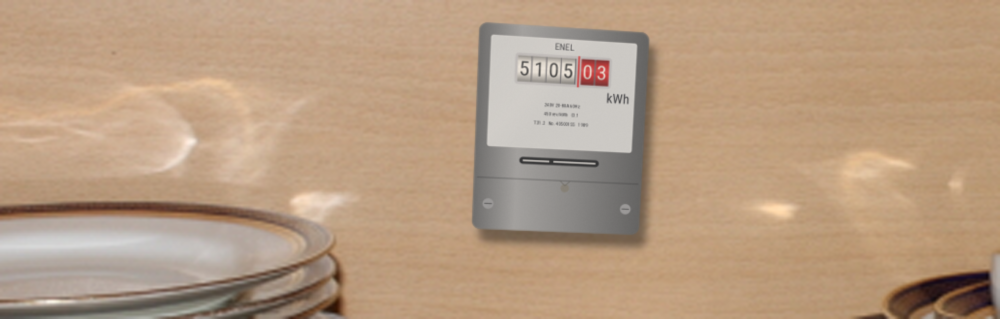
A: 5105.03 kWh
